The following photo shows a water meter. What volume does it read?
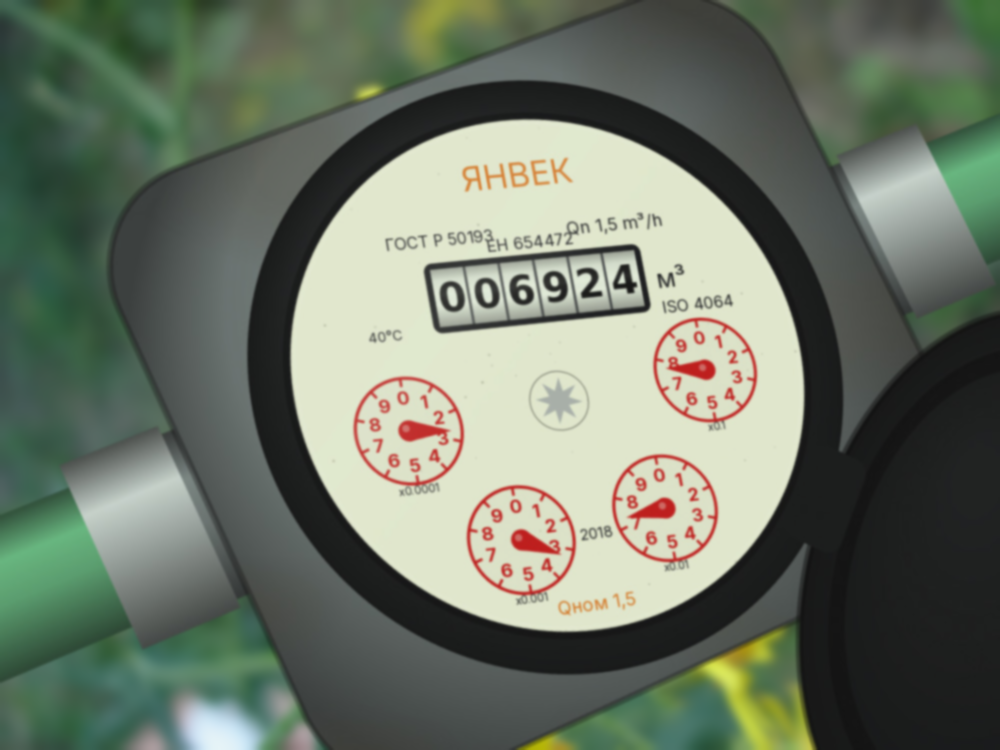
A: 6924.7732 m³
